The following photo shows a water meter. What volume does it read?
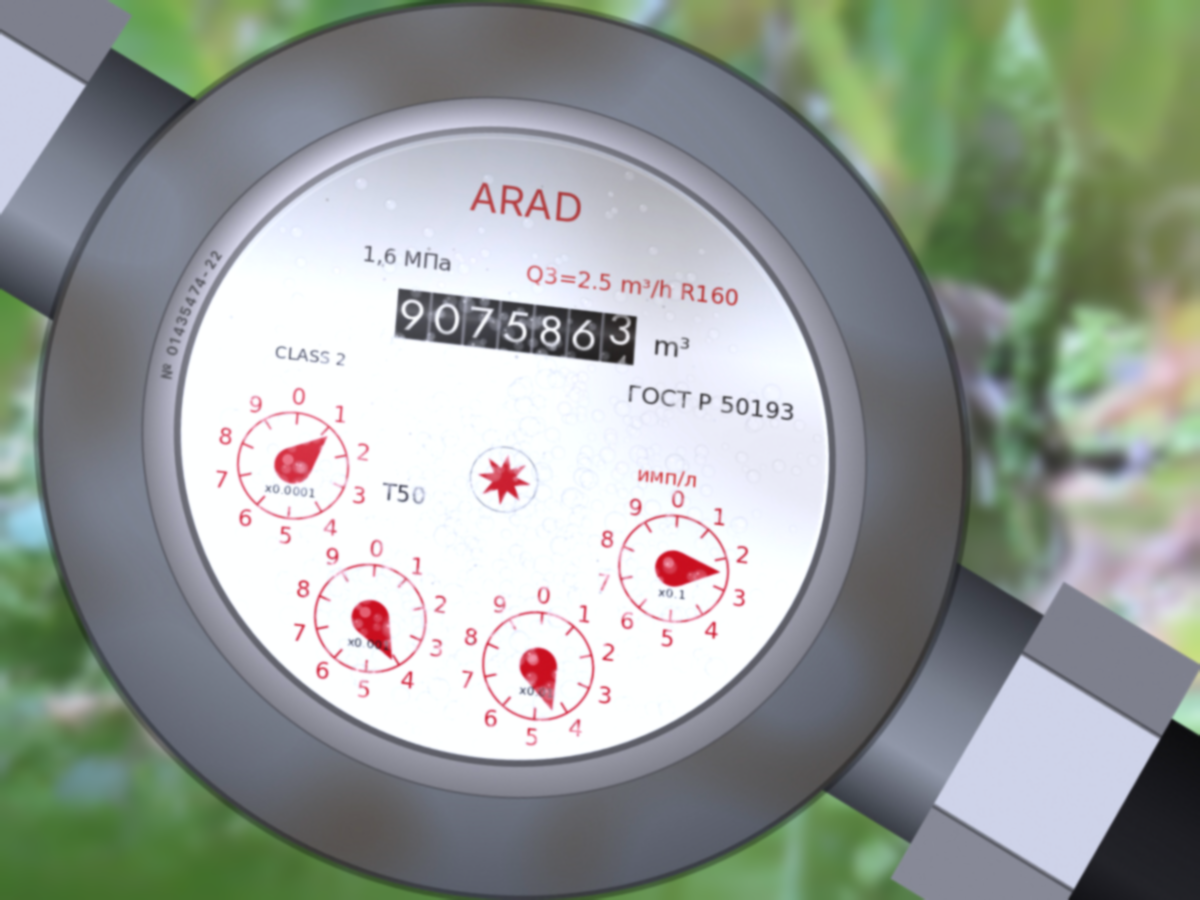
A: 9075863.2441 m³
